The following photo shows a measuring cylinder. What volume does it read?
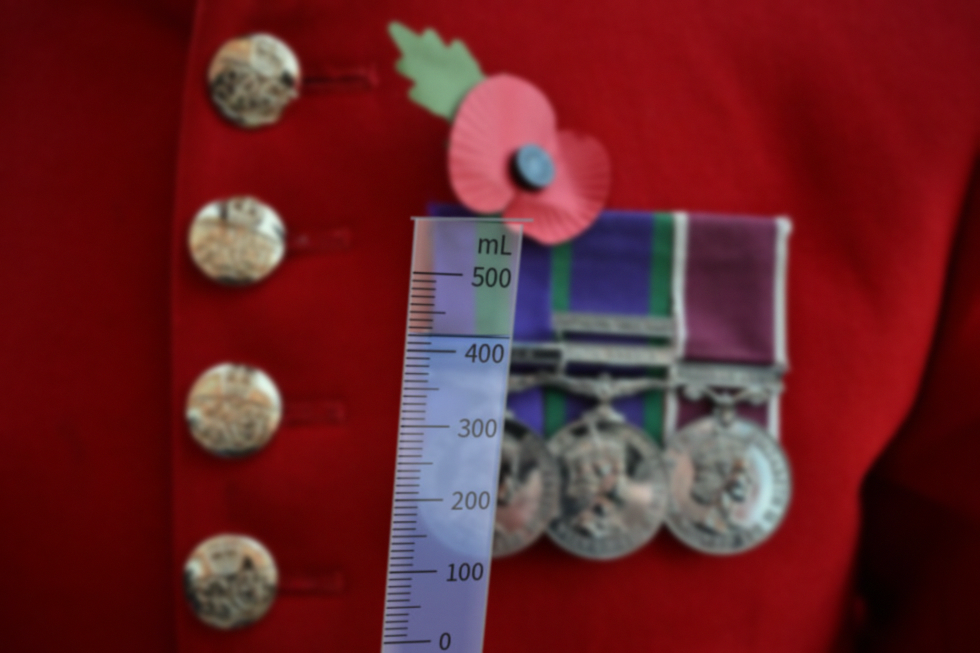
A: 420 mL
